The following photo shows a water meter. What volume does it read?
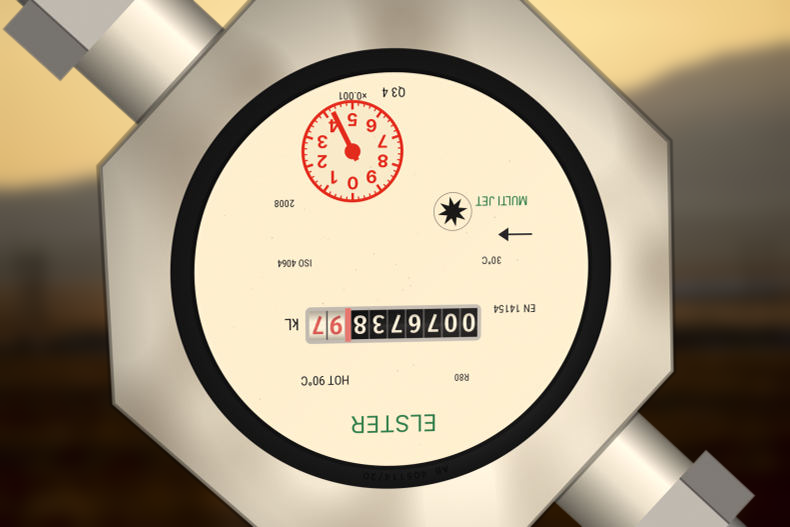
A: 76738.974 kL
